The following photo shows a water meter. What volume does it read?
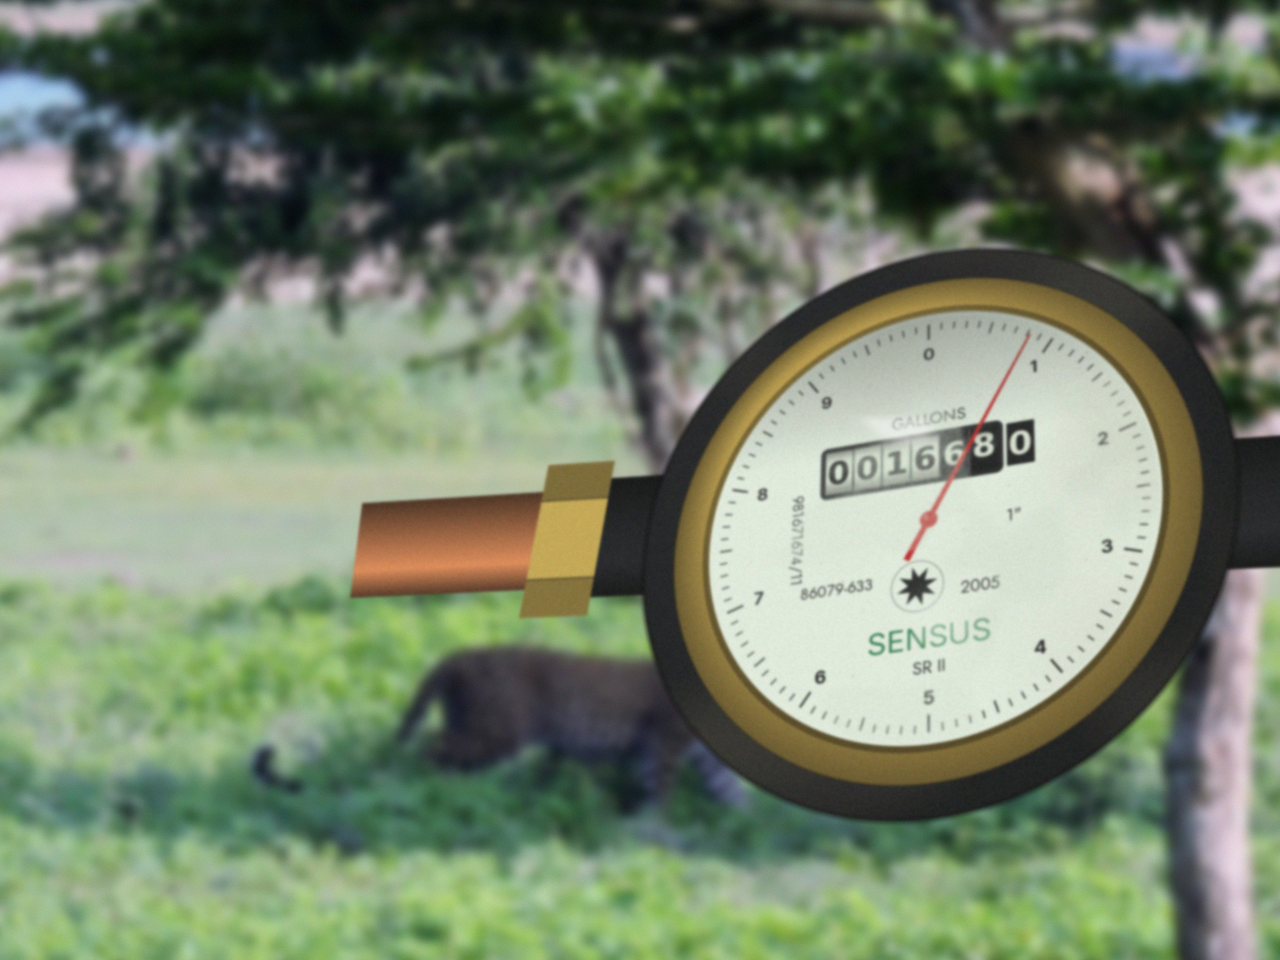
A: 16680.8 gal
